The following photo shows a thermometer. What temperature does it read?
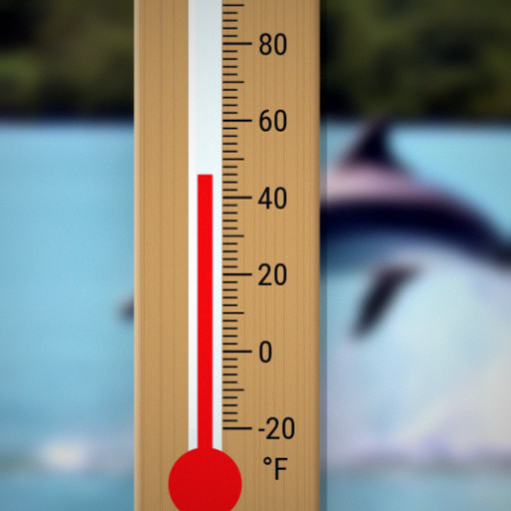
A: 46 °F
